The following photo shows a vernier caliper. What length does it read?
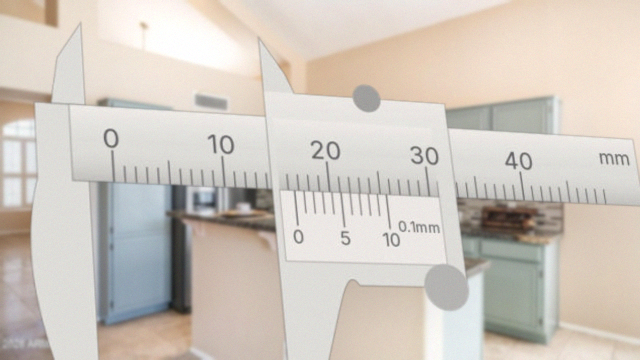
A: 16.6 mm
